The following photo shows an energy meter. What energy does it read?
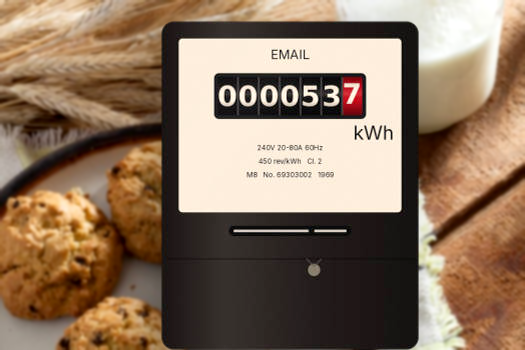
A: 53.7 kWh
